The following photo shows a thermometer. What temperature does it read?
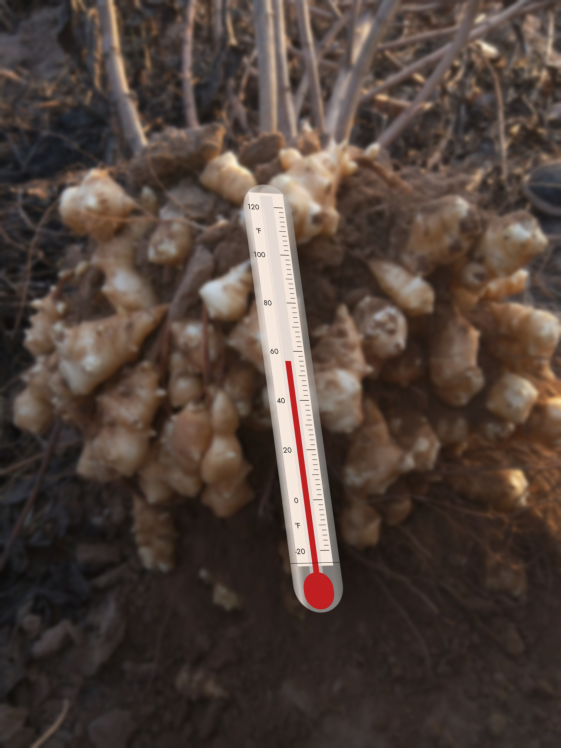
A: 56 °F
